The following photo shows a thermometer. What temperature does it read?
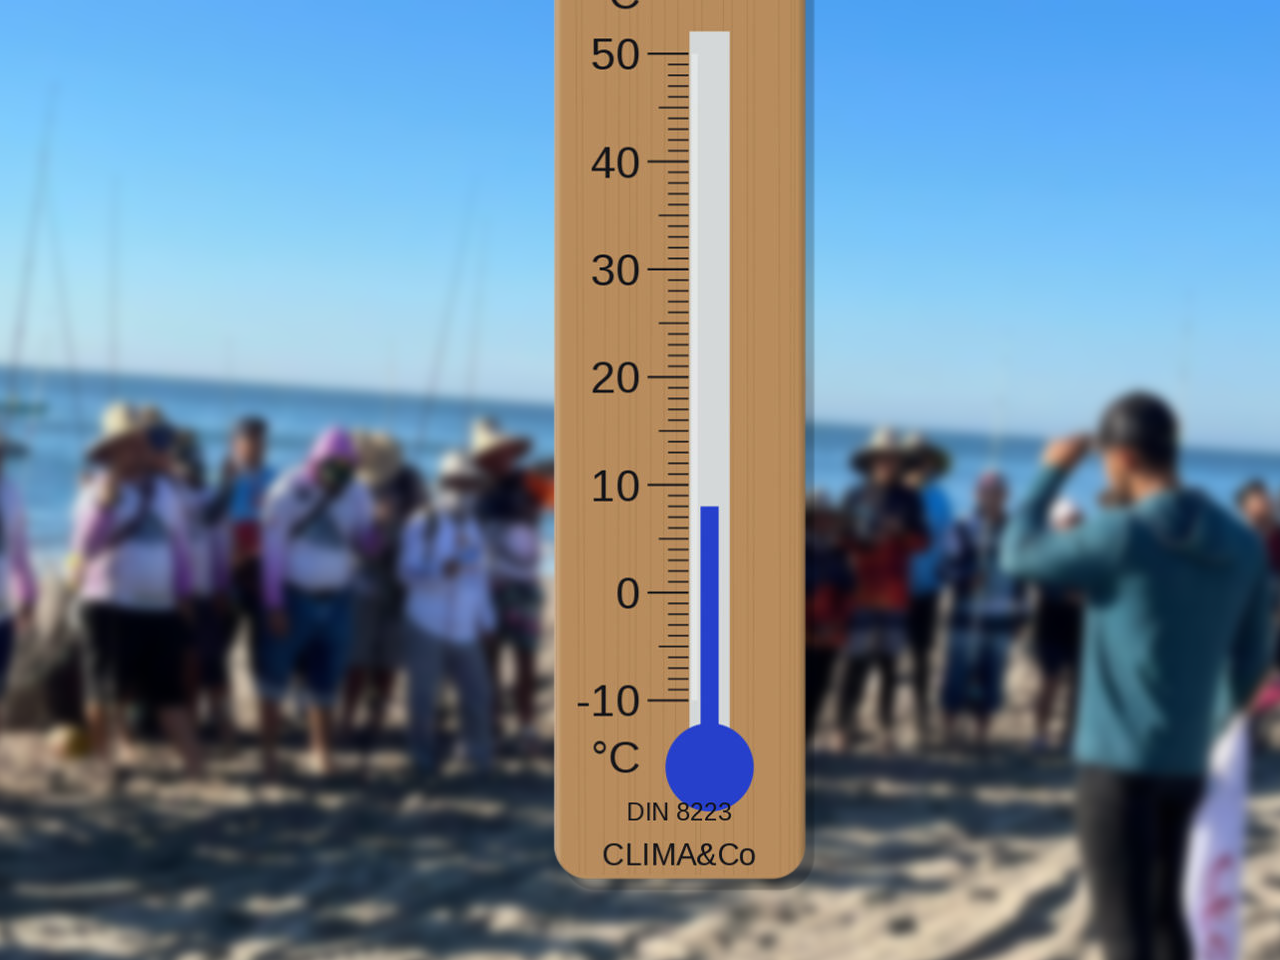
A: 8 °C
